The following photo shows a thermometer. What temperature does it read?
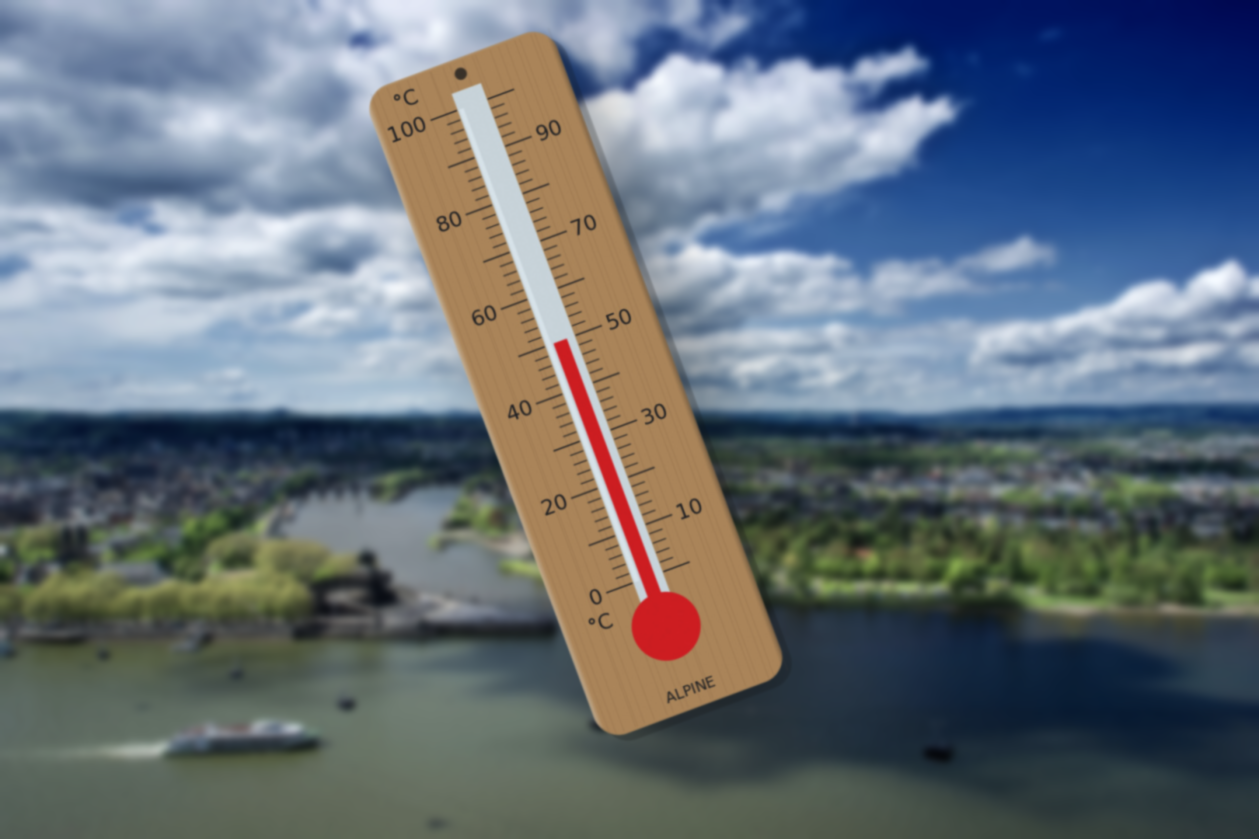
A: 50 °C
